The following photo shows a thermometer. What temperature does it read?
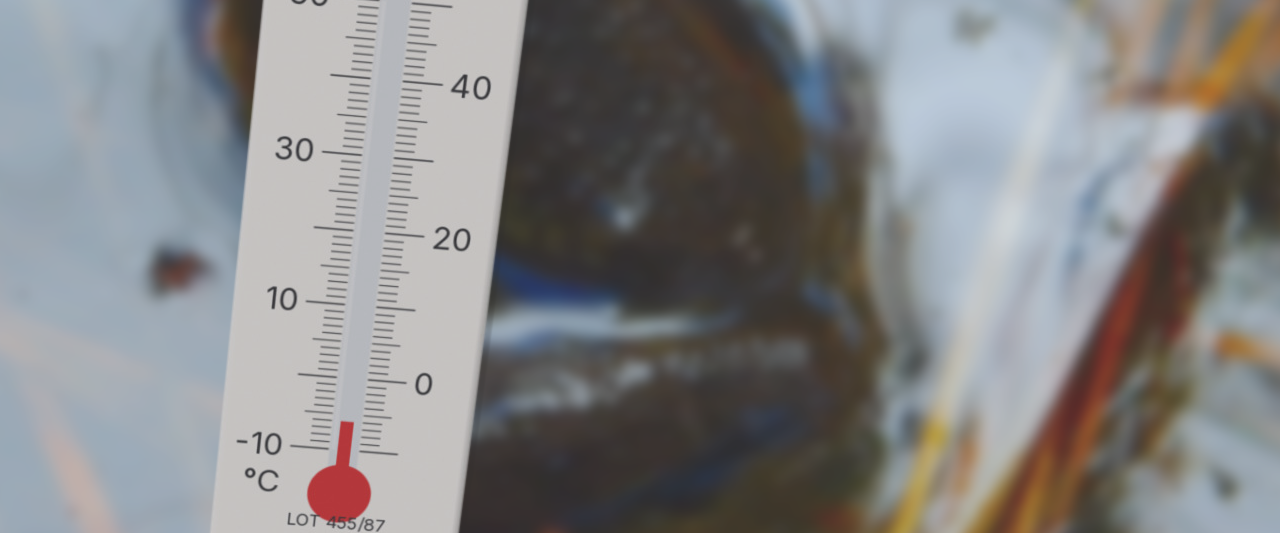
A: -6 °C
